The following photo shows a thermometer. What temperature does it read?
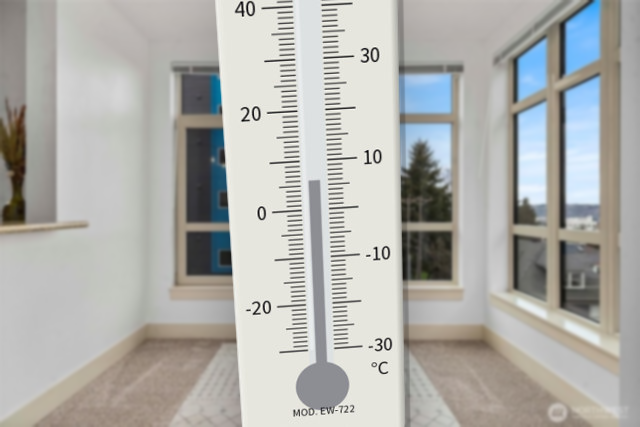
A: 6 °C
